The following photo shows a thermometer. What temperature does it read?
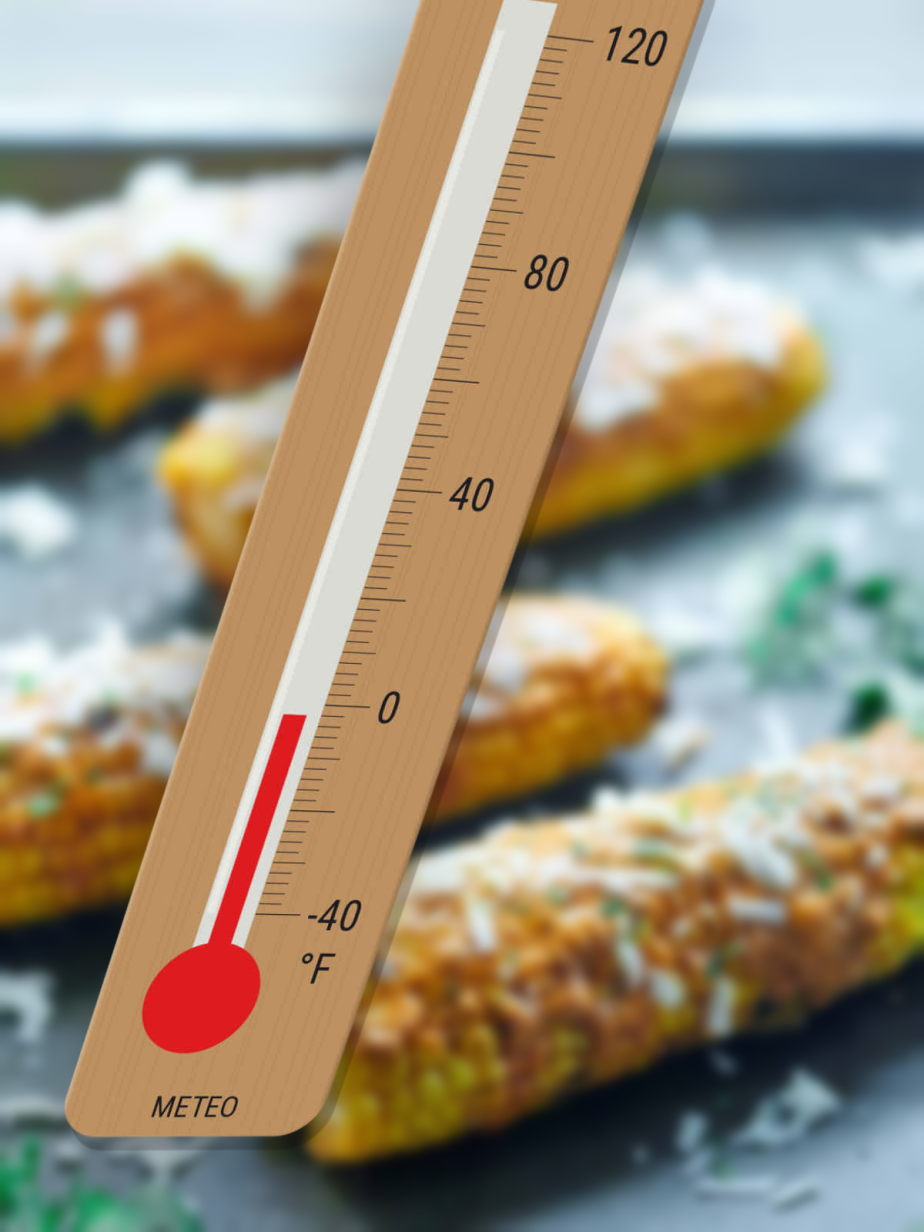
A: -2 °F
